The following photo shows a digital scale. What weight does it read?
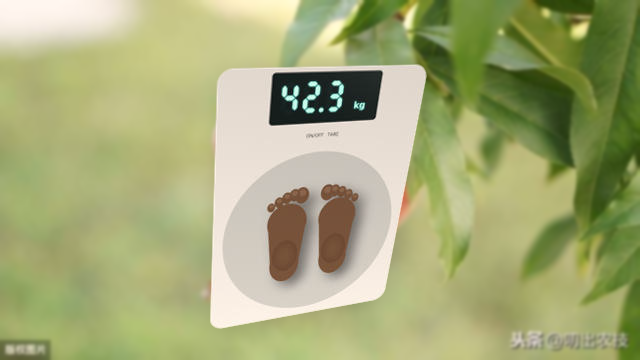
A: 42.3 kg
